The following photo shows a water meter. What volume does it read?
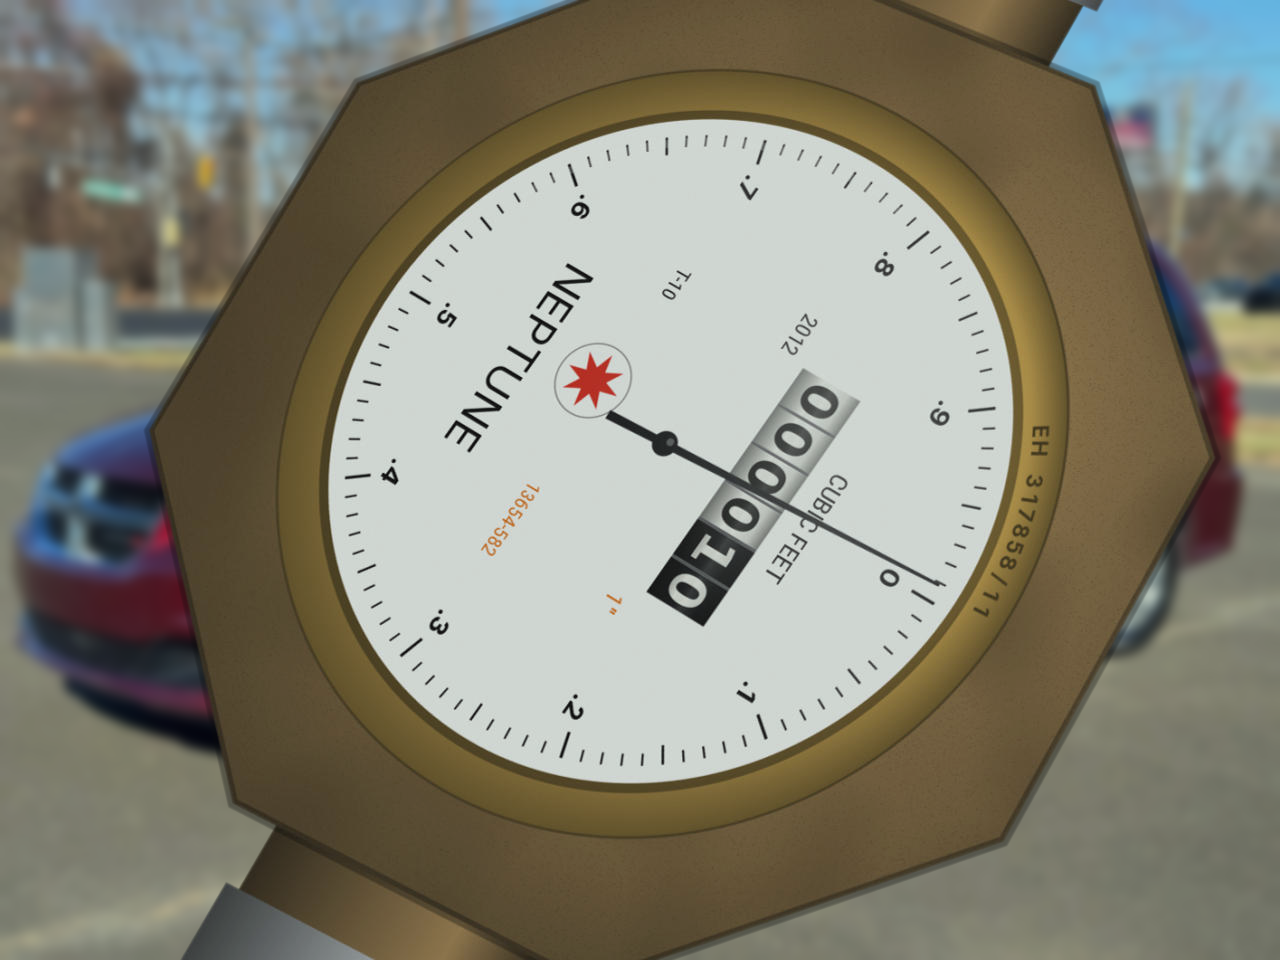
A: 9.99 ft³
